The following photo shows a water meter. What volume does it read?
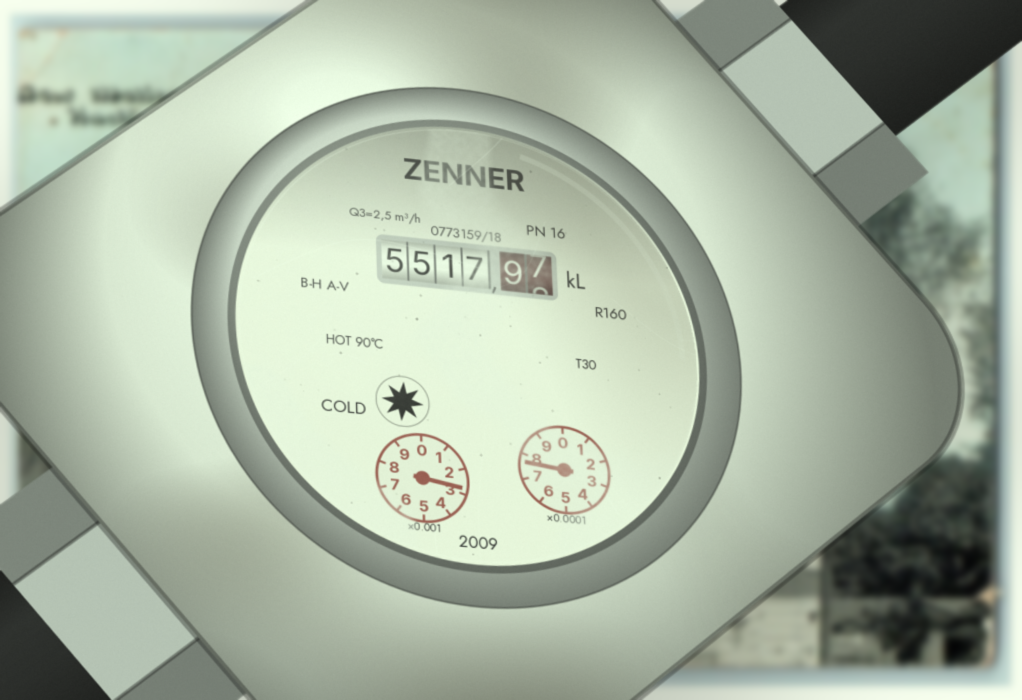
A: 5517.9727 kL
